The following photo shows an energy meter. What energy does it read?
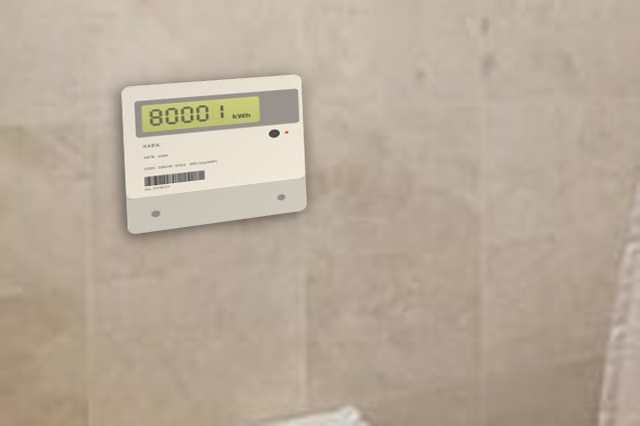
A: 80001 kWh
